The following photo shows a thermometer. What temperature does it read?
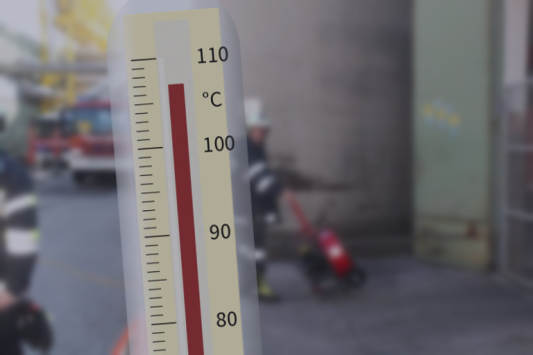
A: 107 °C
